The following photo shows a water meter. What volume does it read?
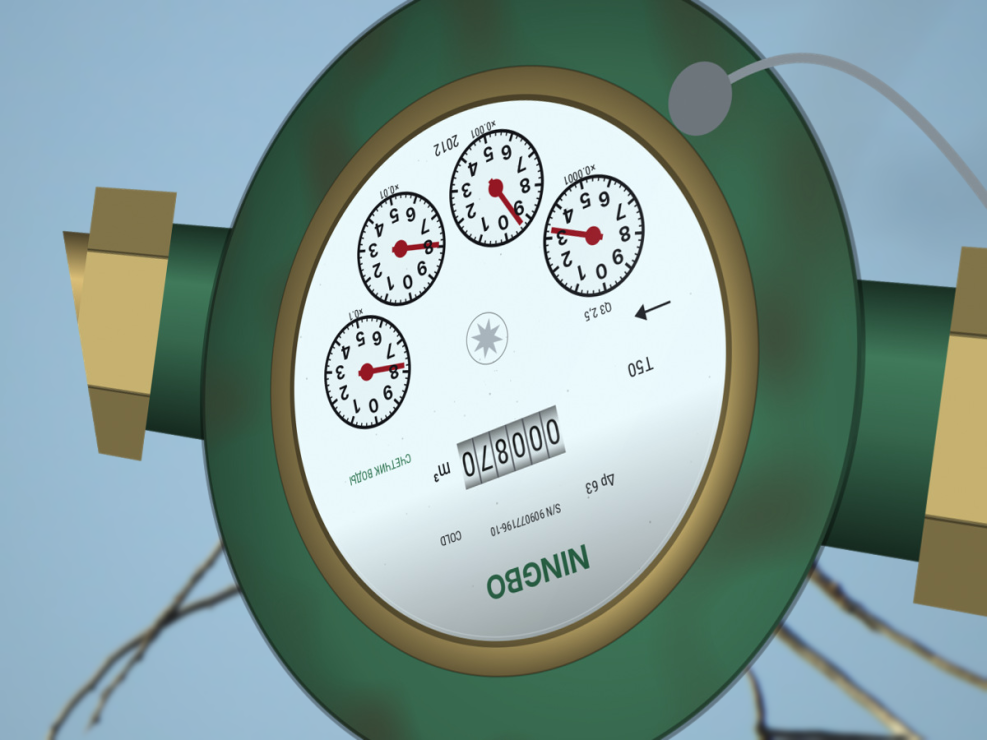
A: 870.7793 m³
